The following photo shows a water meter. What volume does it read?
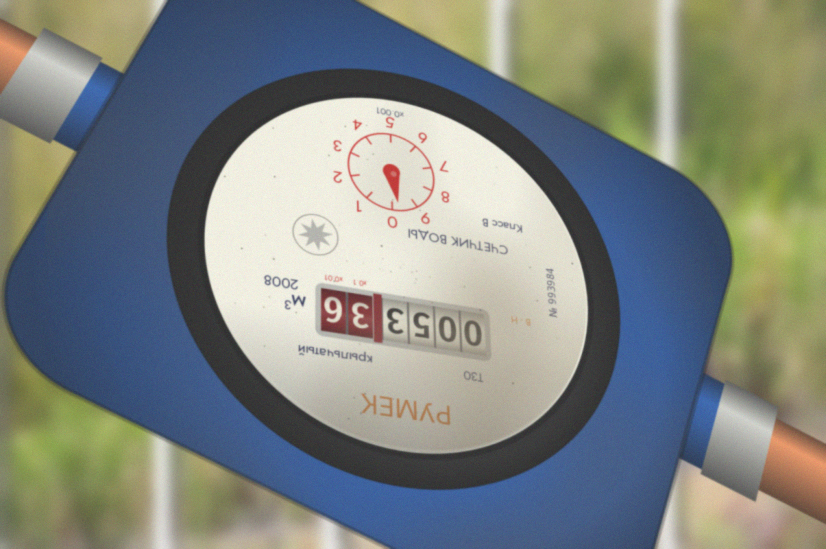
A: 53.359 m³
